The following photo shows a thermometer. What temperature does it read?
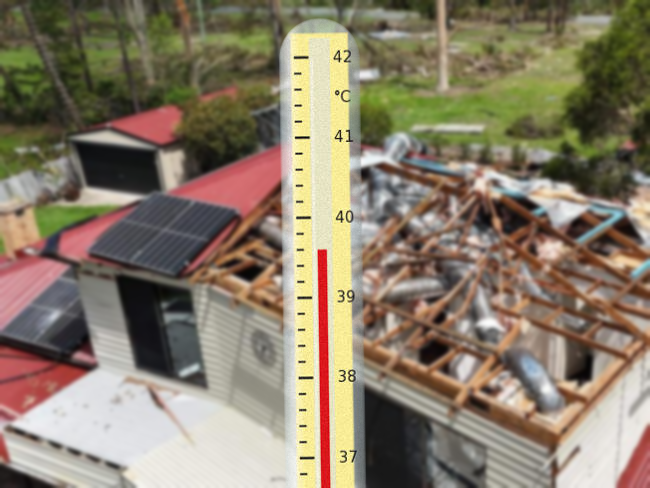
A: 39.6 °C
